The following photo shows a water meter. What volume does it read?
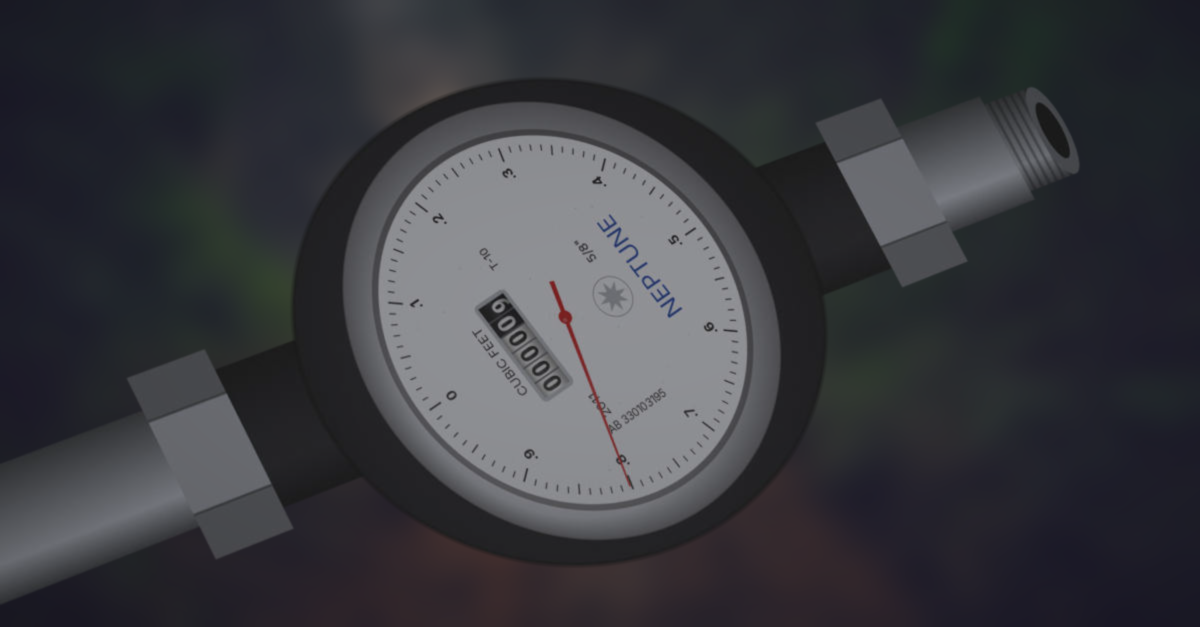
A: 8.80 ft³
